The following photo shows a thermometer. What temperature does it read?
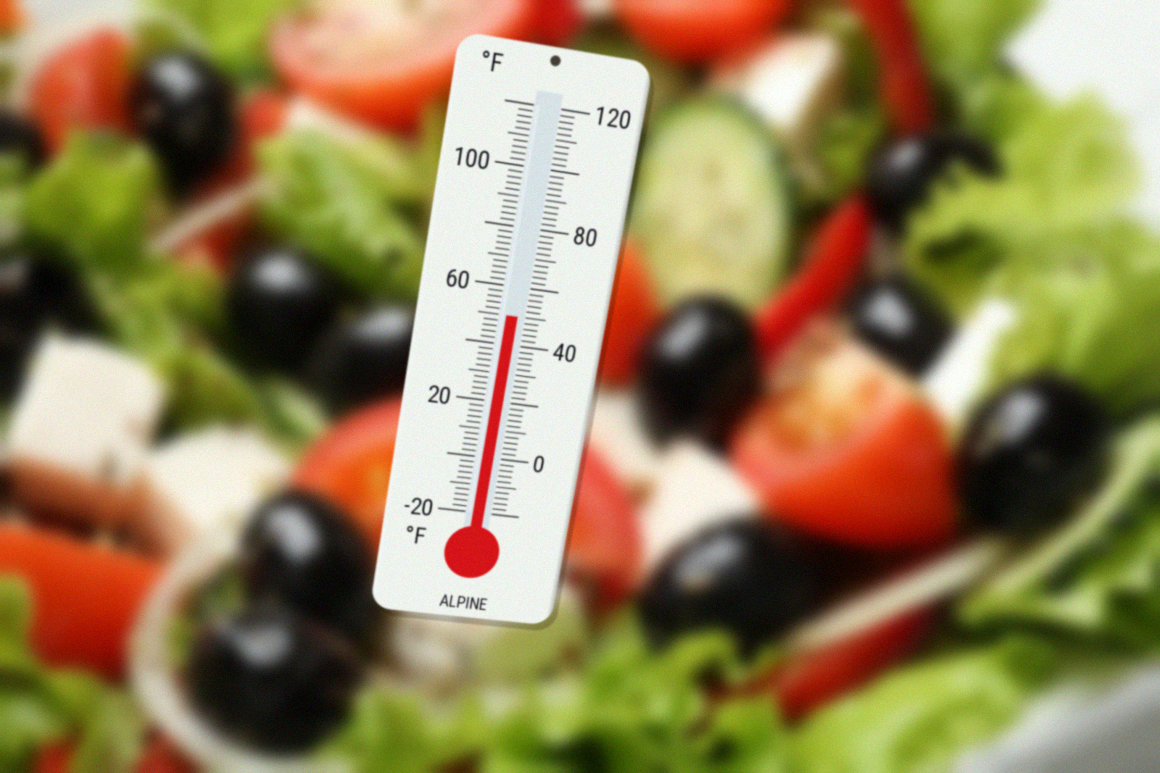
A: 50 °F
